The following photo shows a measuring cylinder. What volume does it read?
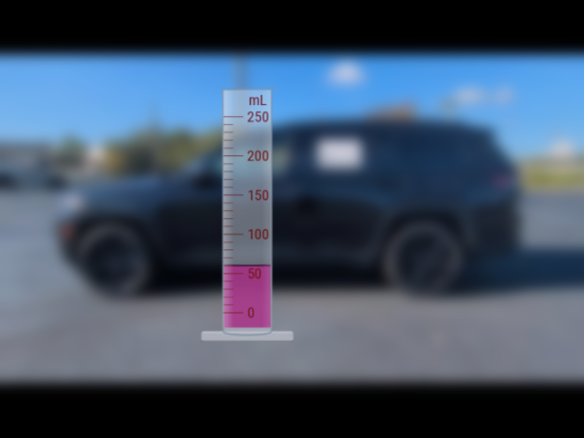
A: 60 mL
